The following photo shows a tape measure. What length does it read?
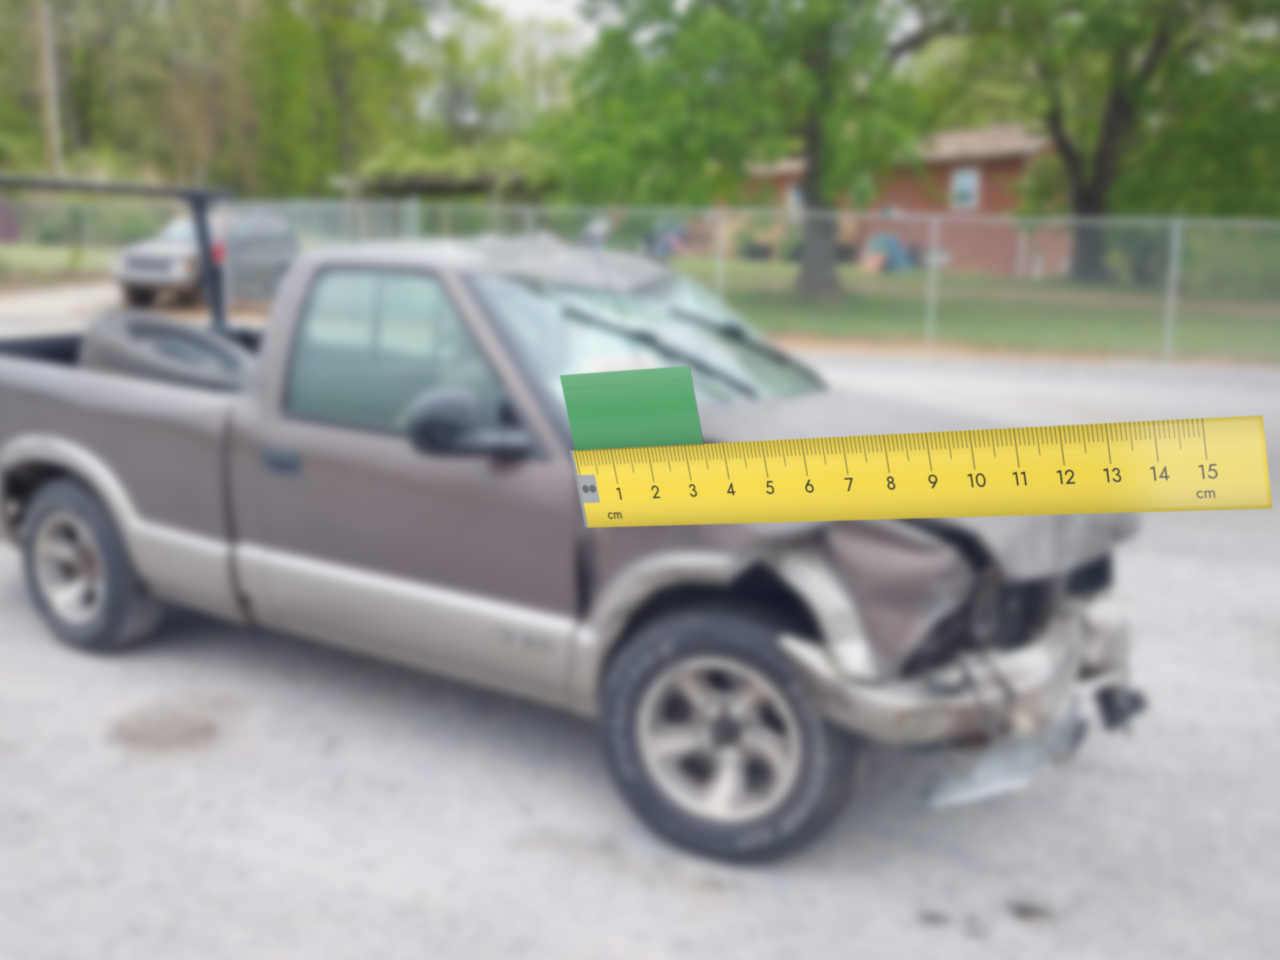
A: 3.5 cm
